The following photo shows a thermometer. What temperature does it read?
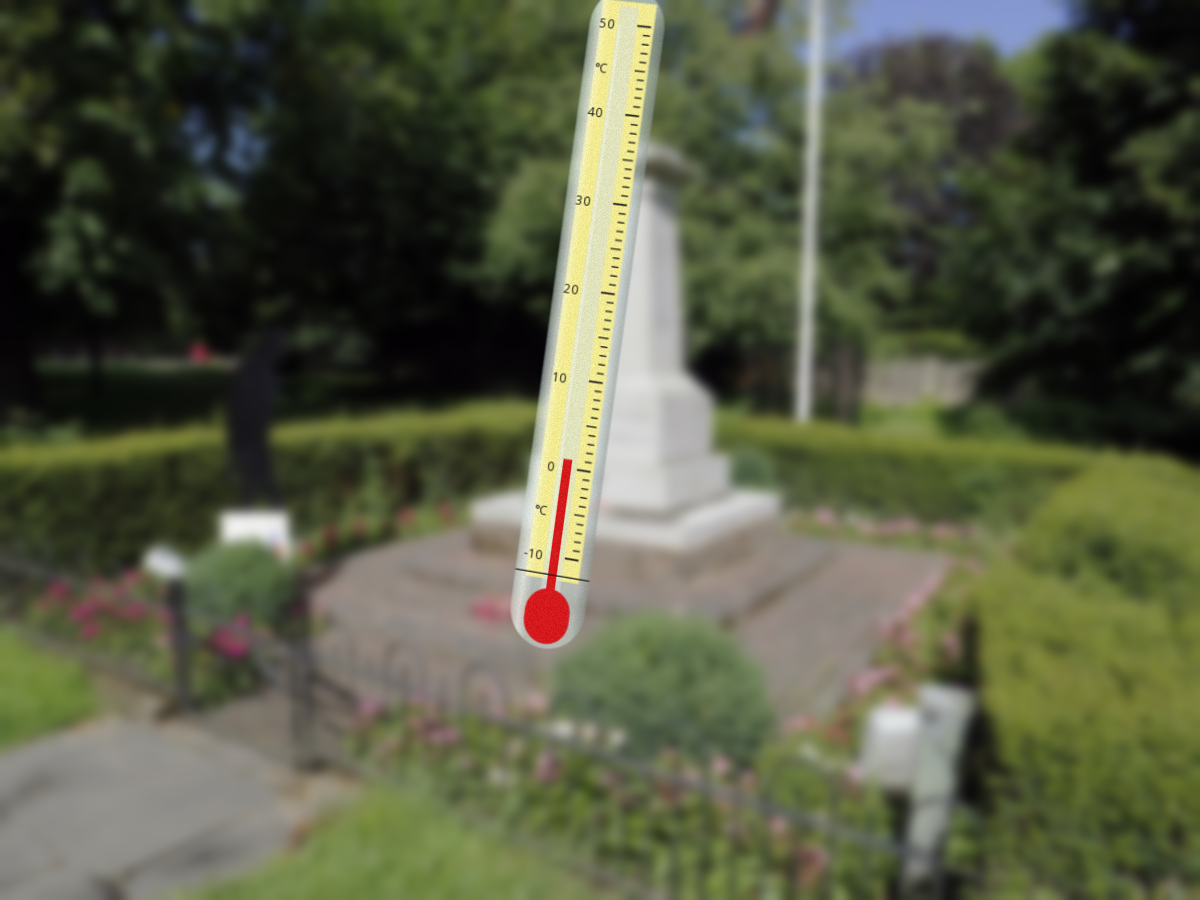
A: 1 °C
